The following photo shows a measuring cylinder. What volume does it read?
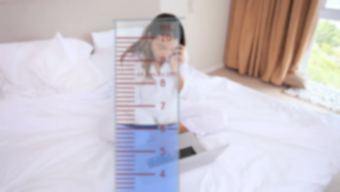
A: 6 mL
